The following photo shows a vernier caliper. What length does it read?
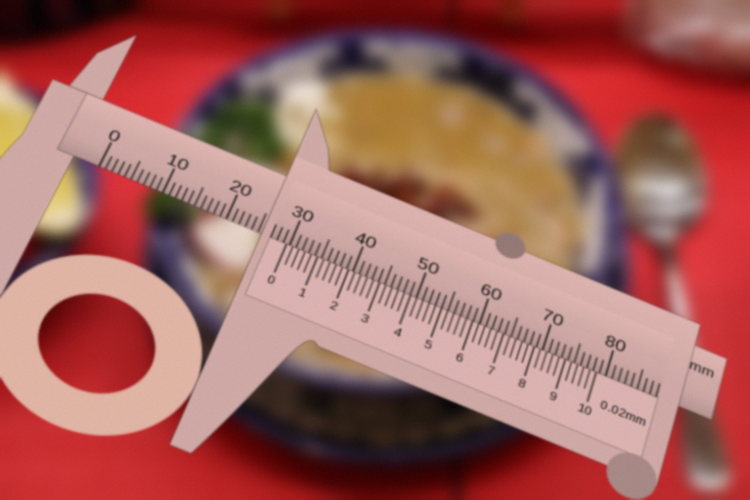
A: 29.5 mm
